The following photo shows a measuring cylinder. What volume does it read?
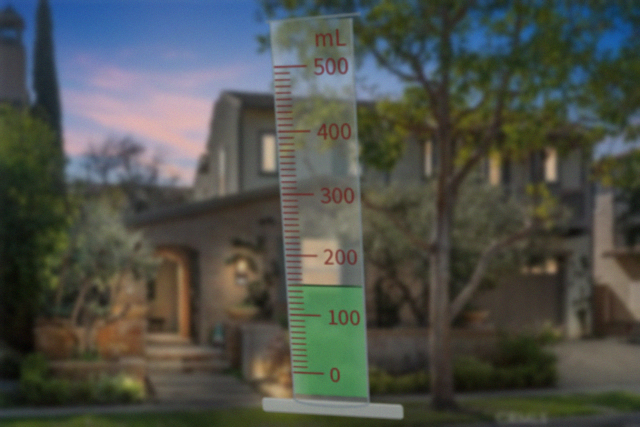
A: 150 mL
